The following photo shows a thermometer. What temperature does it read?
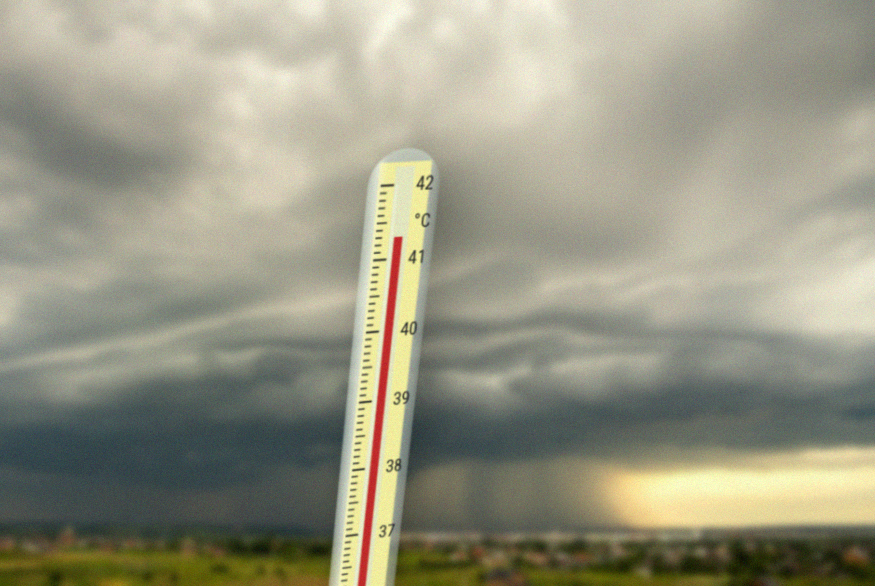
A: 41.3 °C
